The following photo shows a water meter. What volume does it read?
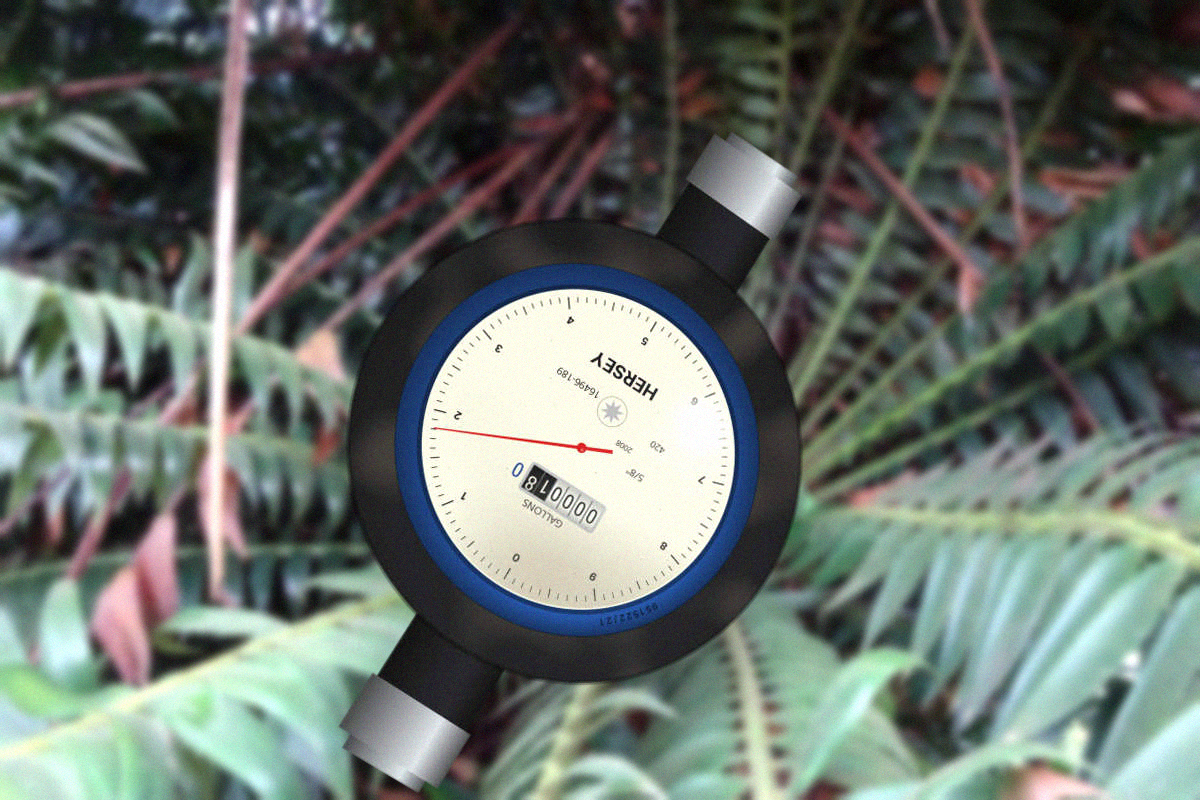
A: 181.8 gal
